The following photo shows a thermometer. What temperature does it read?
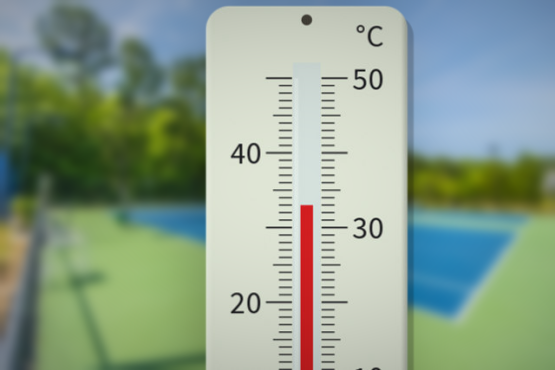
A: 33 °C
